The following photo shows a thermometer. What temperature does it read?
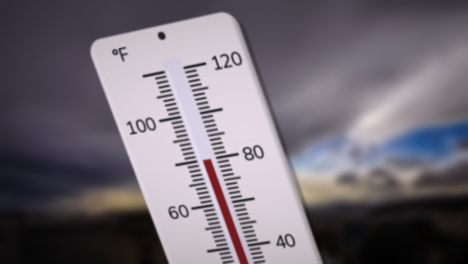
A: 80 °F
